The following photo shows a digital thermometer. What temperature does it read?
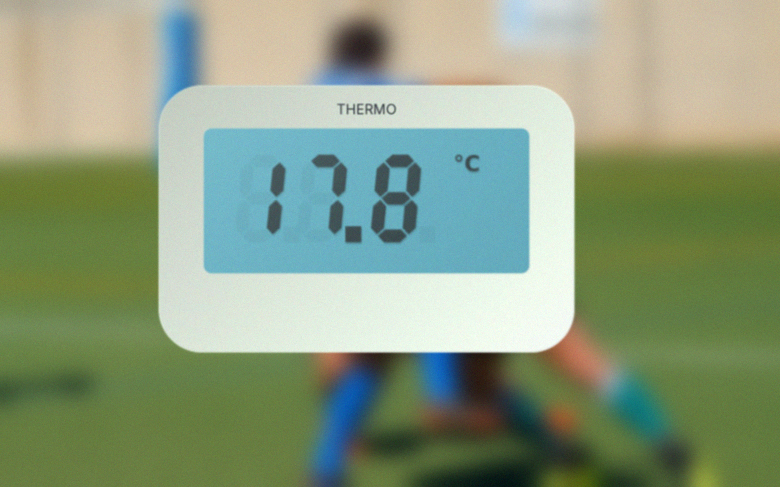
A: 17.8 °C
